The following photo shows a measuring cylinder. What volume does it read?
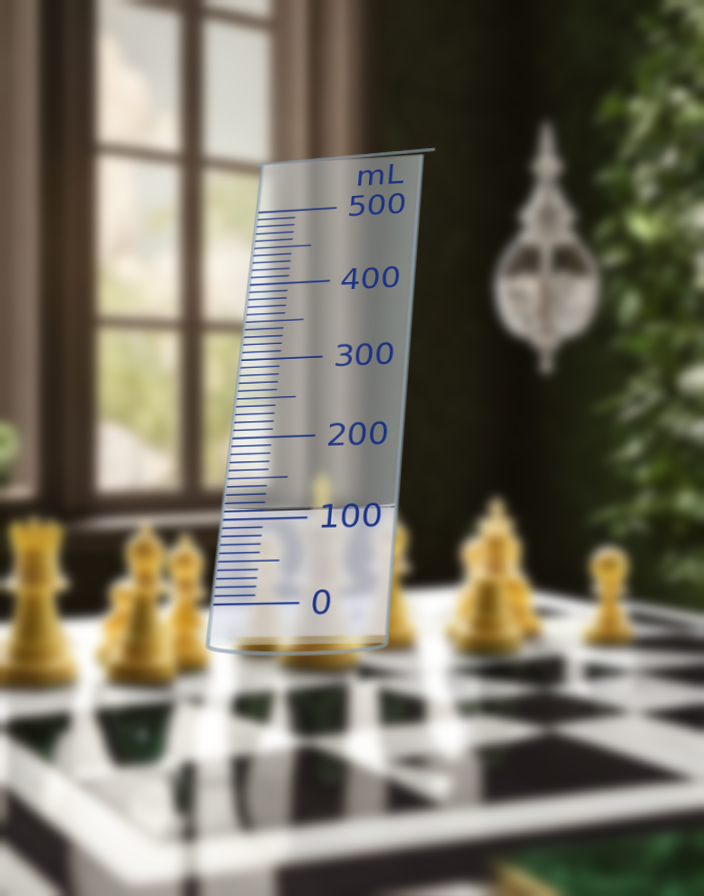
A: 110 mL
